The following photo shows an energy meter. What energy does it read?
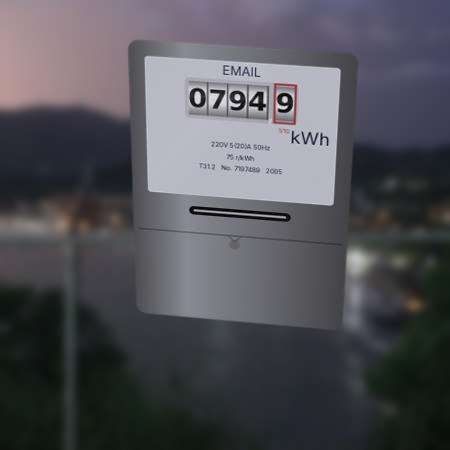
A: 794.9 kWh
